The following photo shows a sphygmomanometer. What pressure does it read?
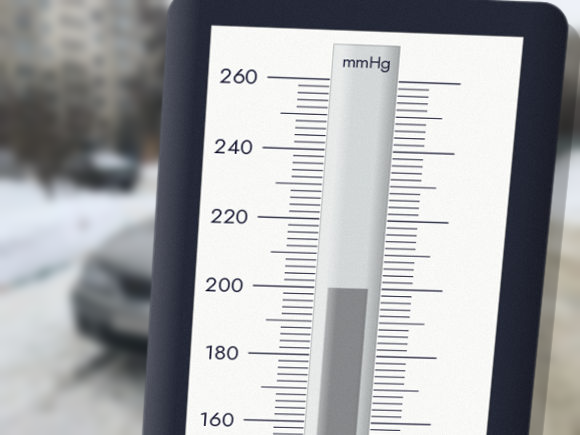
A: 200 mmHg
